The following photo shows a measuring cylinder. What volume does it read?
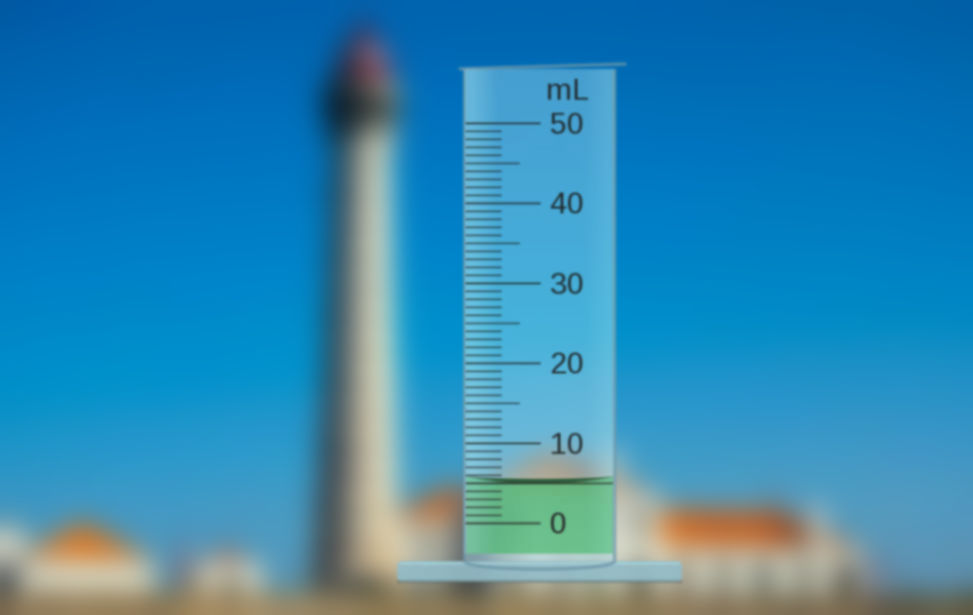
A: 5 mL
